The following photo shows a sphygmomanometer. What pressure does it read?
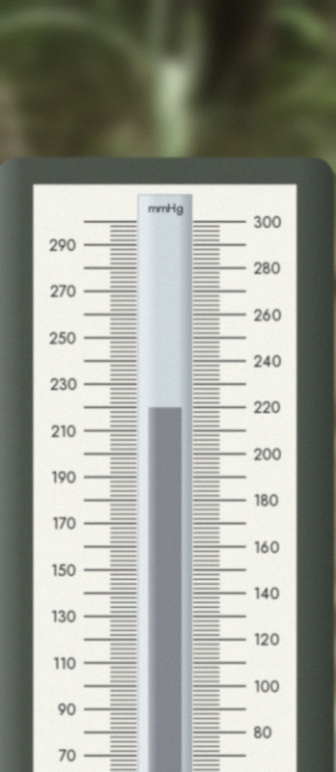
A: 220 mmHg
